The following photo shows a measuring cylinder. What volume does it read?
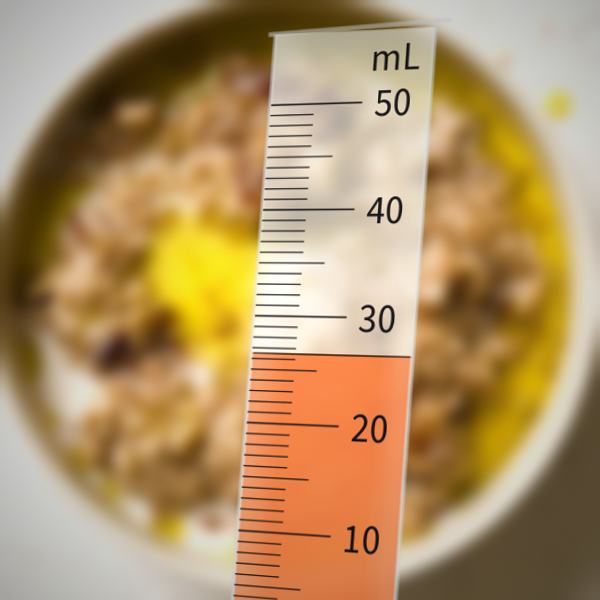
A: 26.5 mL
